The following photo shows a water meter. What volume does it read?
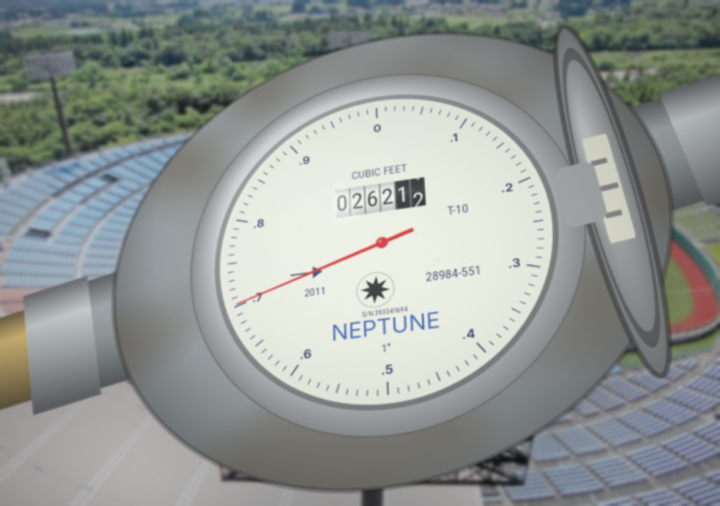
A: 26211.70 ft³
